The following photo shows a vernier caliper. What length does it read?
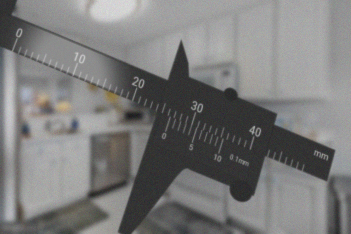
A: 26.4 mm
